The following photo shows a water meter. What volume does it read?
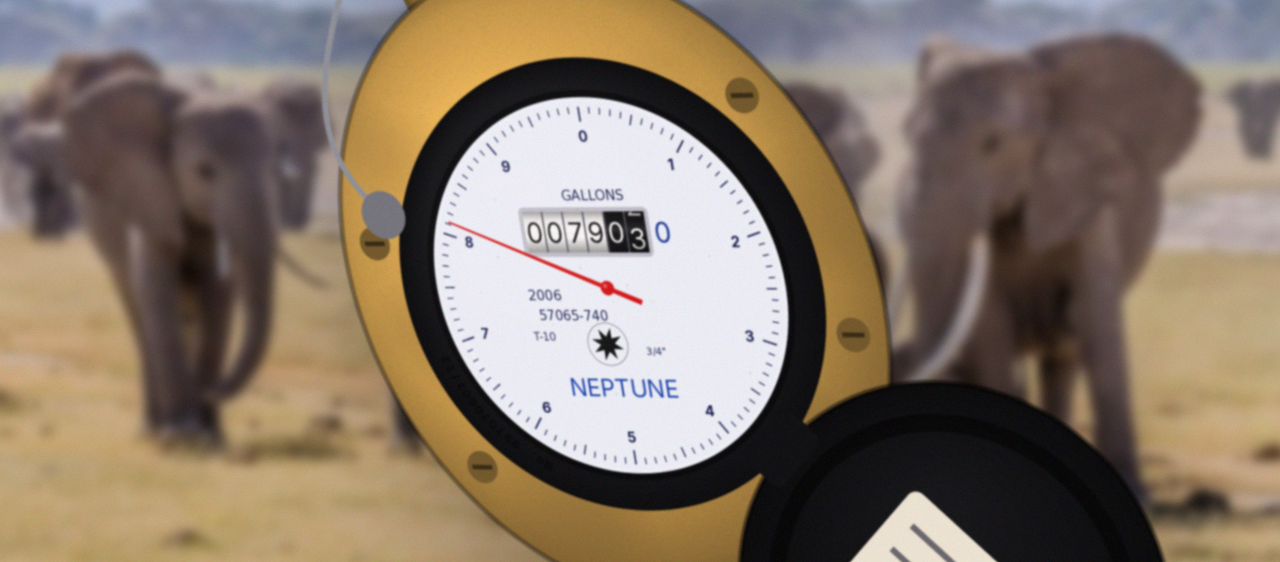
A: 79028.1 gal
